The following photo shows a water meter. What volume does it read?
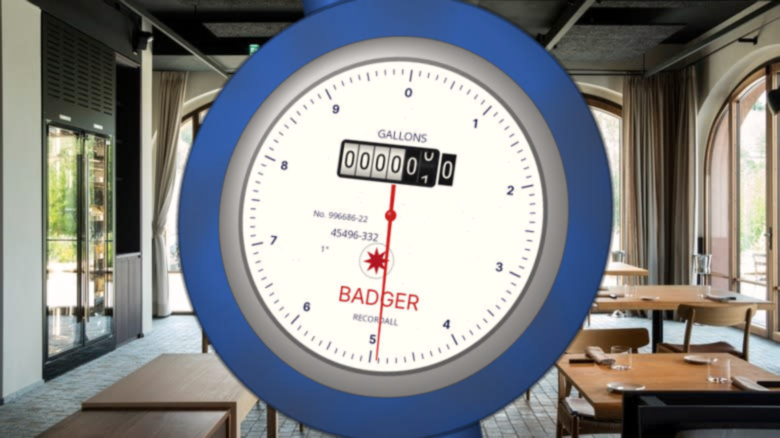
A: 4.9 gal
